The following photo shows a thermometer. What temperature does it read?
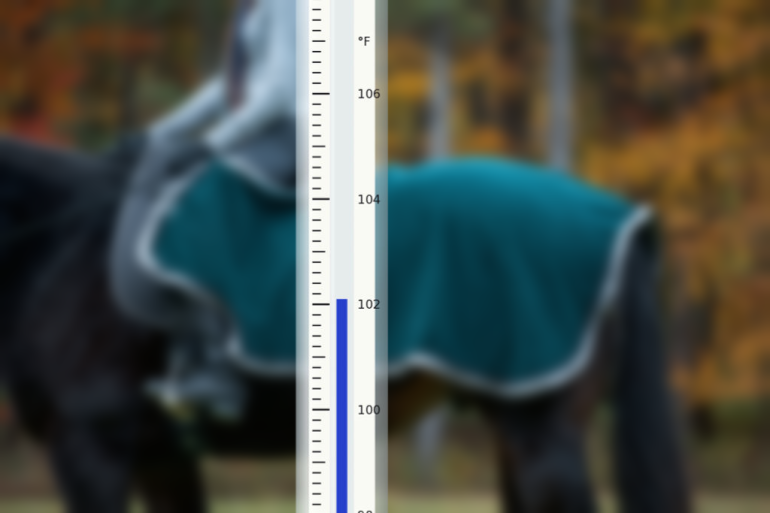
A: 102.1 °F
